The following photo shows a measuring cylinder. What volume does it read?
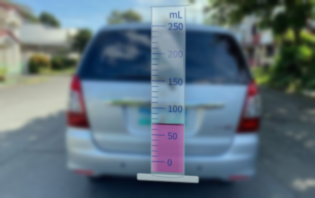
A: 70 mL
